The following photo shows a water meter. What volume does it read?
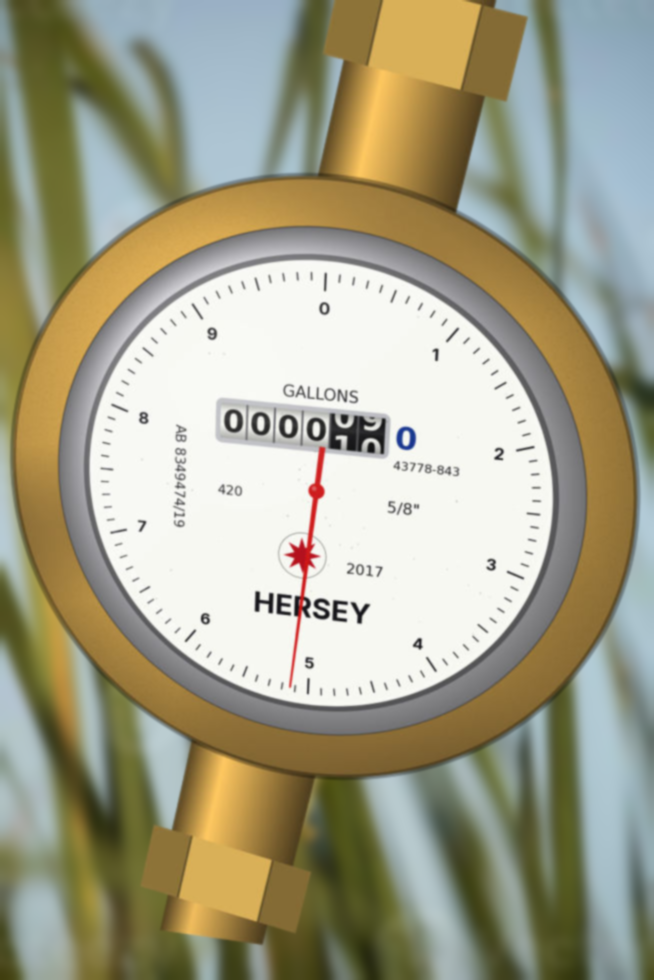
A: 95.1 gal
